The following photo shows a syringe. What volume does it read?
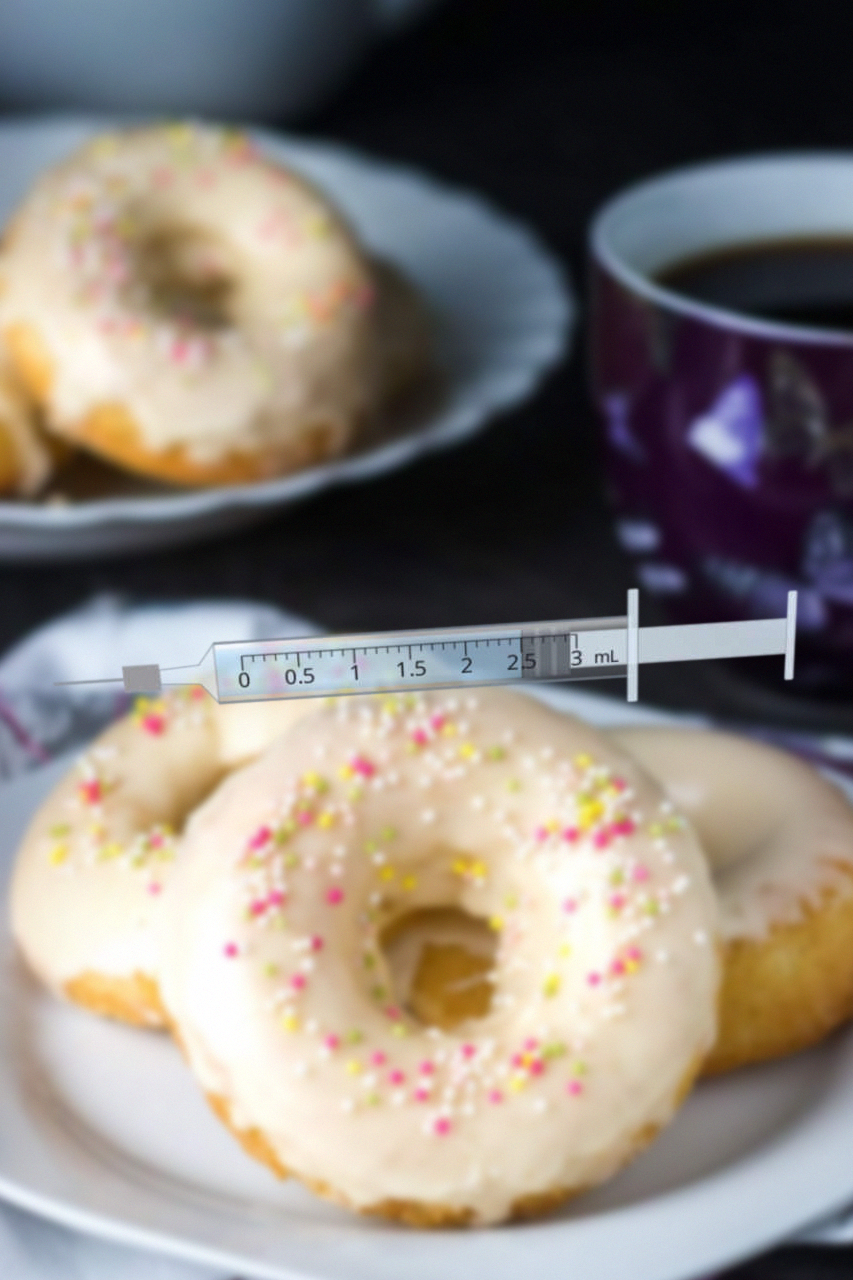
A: 2.5 mL
